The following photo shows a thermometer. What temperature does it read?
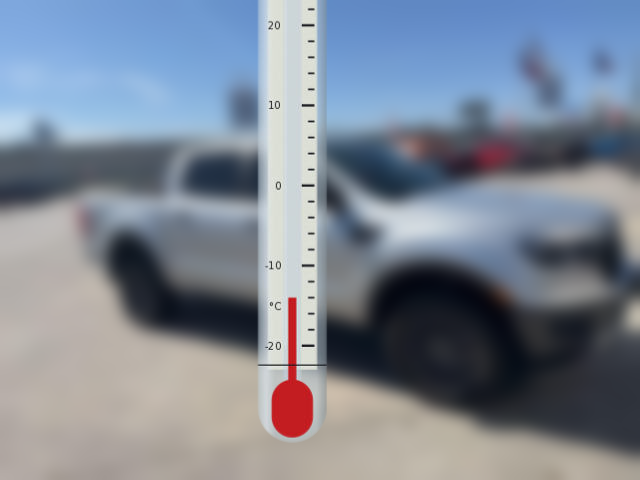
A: -14 °C
